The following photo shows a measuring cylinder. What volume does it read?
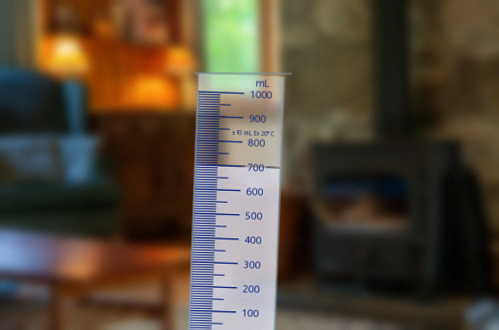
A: 700 mL
